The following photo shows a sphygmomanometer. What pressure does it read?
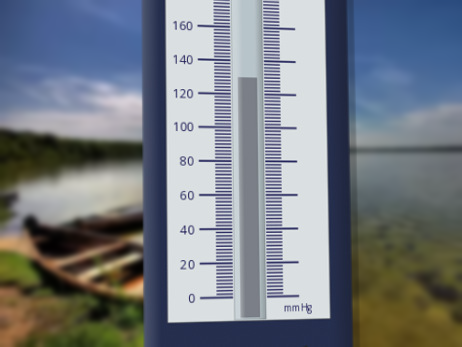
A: 130 mmHg
